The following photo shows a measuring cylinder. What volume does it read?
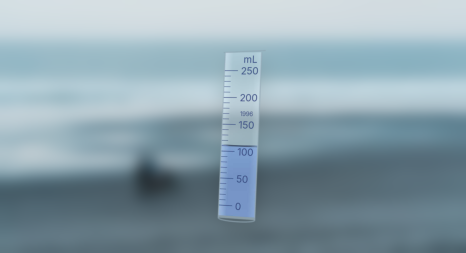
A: 110 mL
